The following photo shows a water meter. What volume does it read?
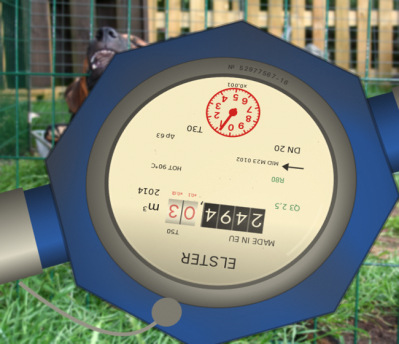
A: 2494.030 m³
